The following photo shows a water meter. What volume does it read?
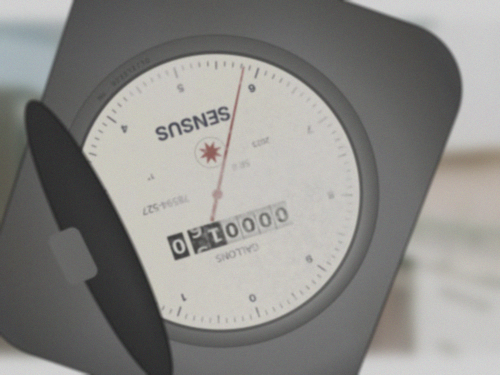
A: 155.8 gal
